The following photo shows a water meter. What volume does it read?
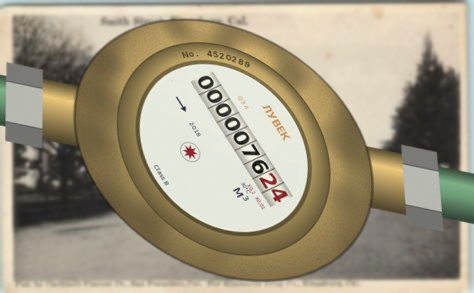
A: 76.24 m³
